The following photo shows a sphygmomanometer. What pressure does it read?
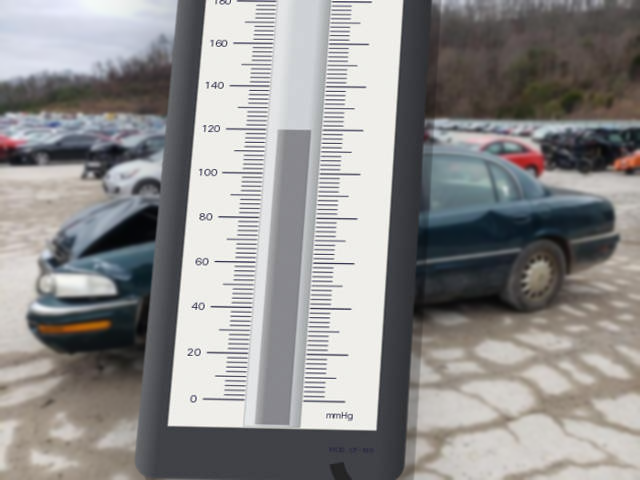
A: 120 mmHg
